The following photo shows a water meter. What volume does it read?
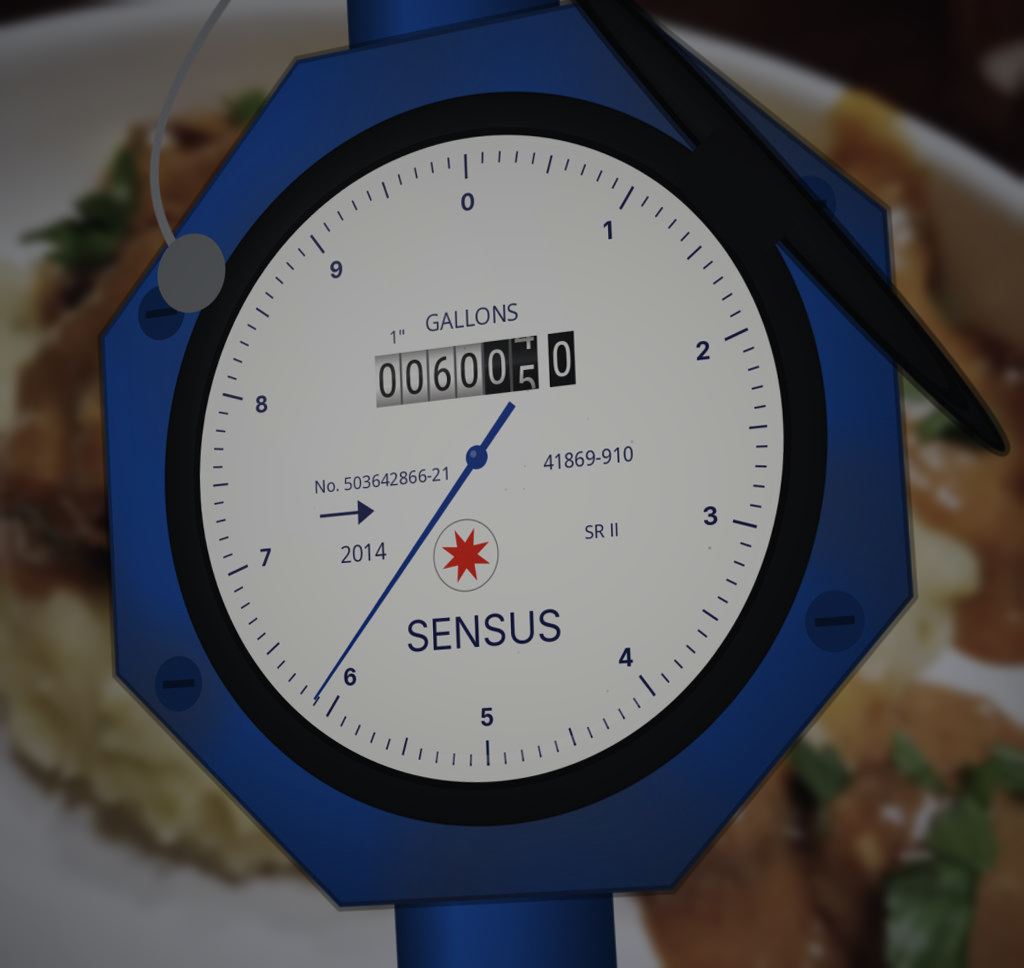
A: 60046.1 gal
